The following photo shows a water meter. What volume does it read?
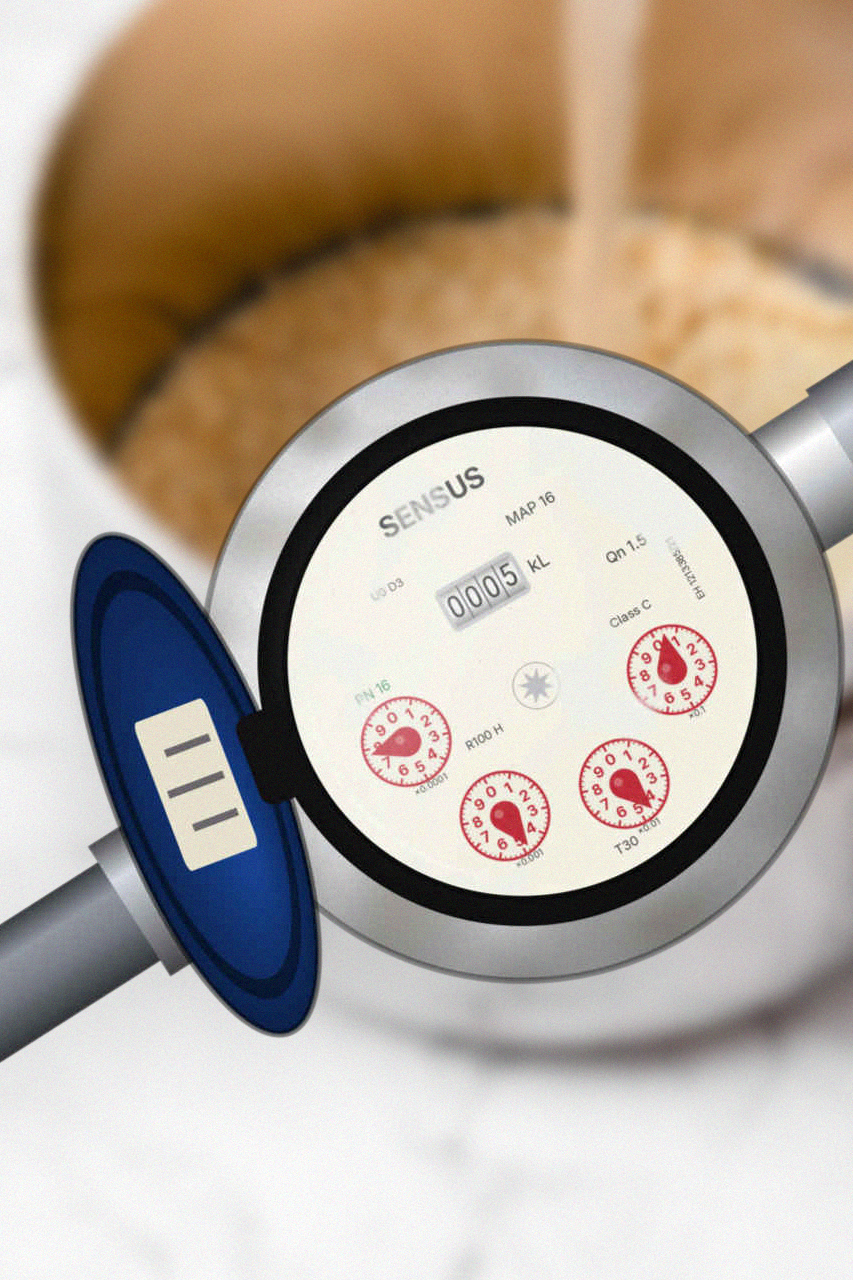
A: 5.0447 kL
